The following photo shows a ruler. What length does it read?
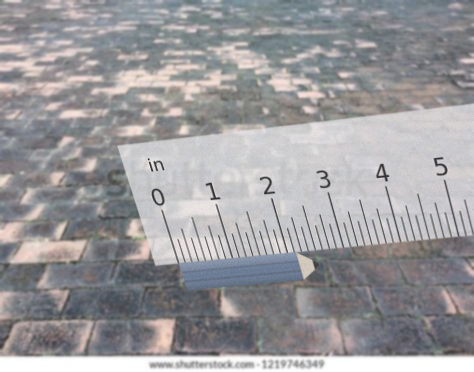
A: 2.5 in
